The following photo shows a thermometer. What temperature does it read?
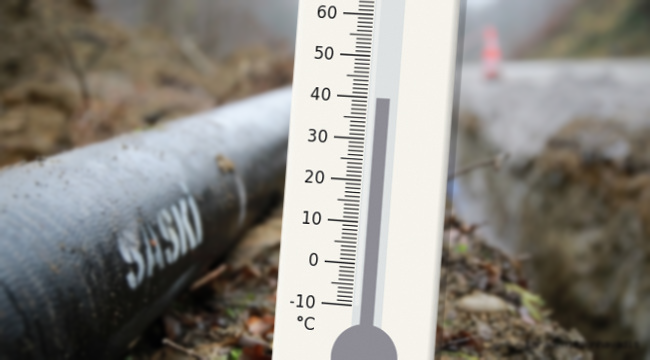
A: 40 °C
